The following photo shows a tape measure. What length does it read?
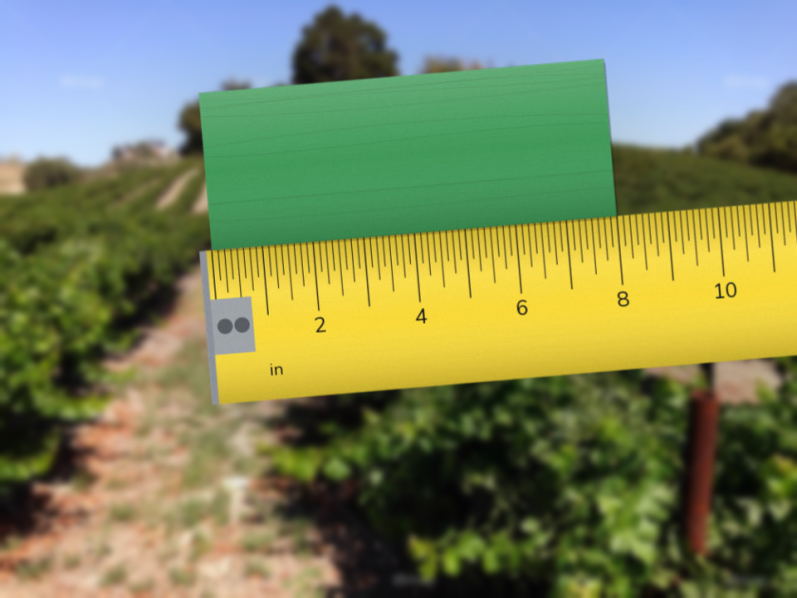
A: 8 in
